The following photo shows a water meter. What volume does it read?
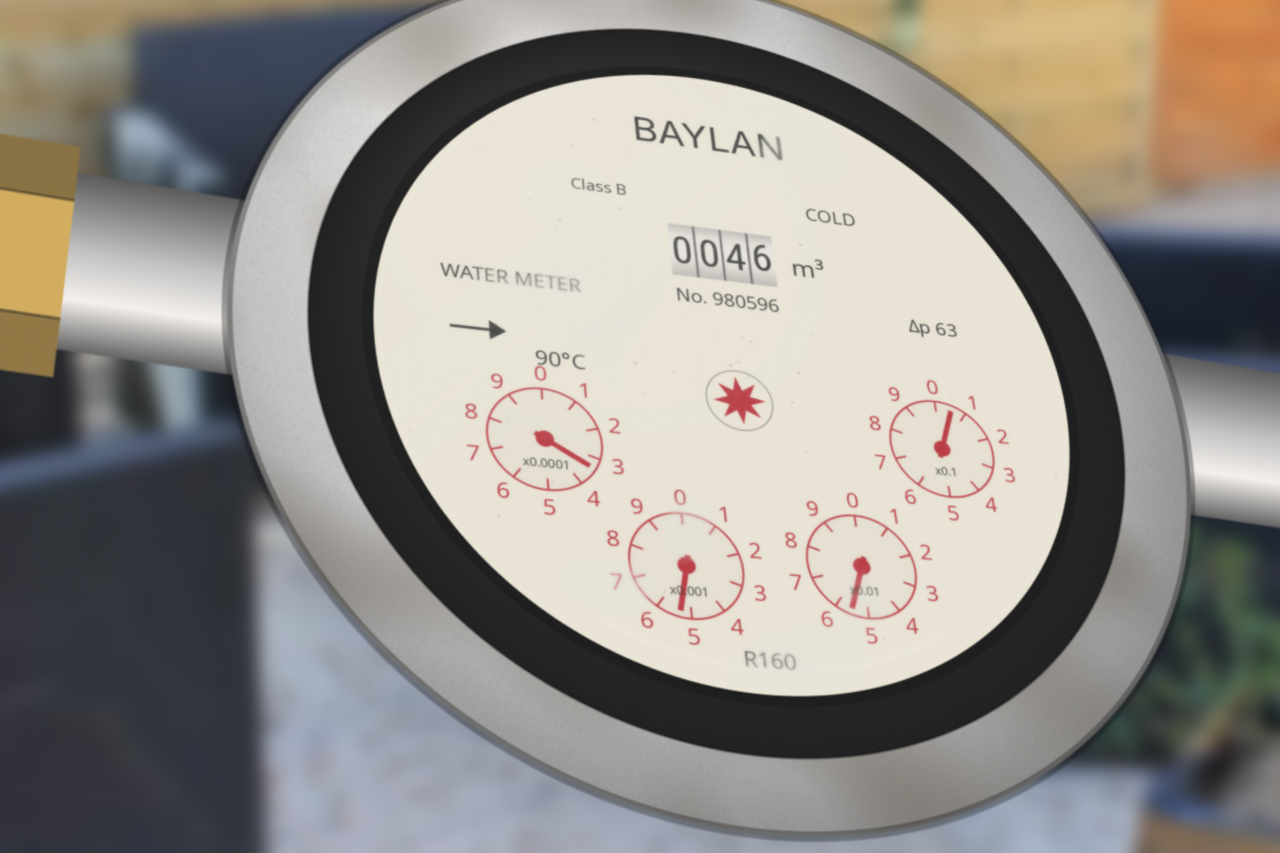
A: 46.0553 m³
